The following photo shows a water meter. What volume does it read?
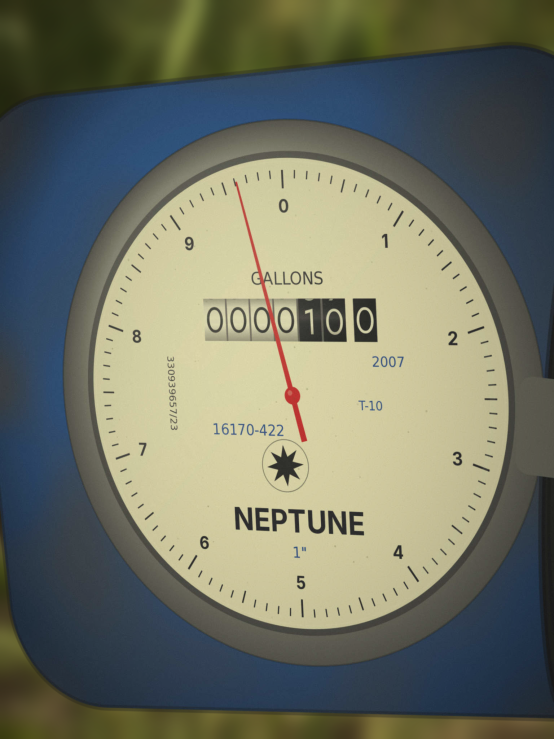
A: 99.6 gal
